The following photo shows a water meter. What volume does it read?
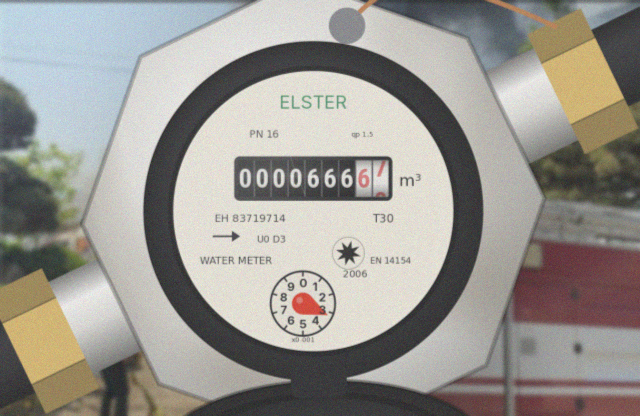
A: 666.673 m³
